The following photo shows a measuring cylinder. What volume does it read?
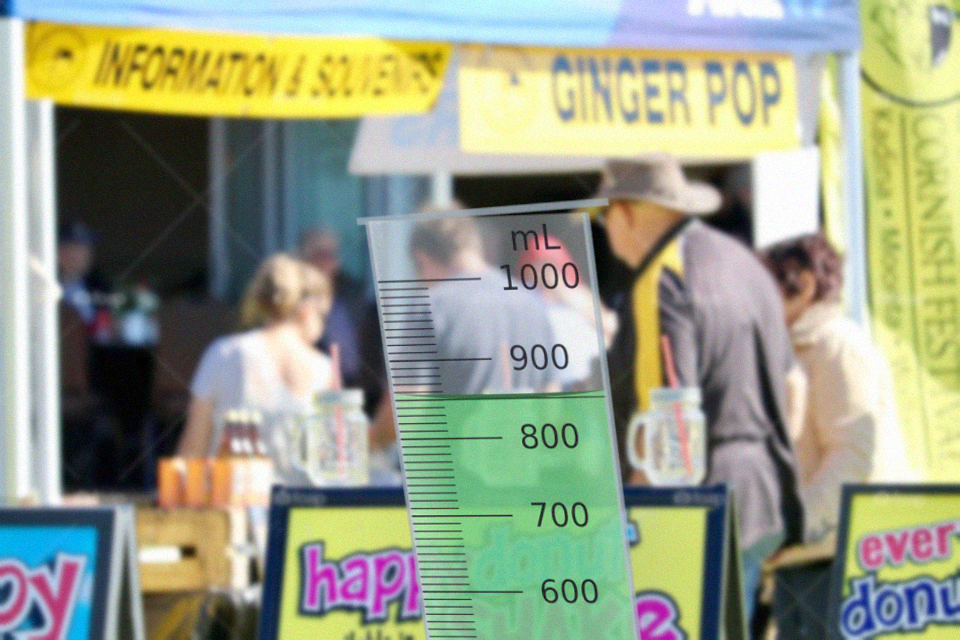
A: 850 mL
